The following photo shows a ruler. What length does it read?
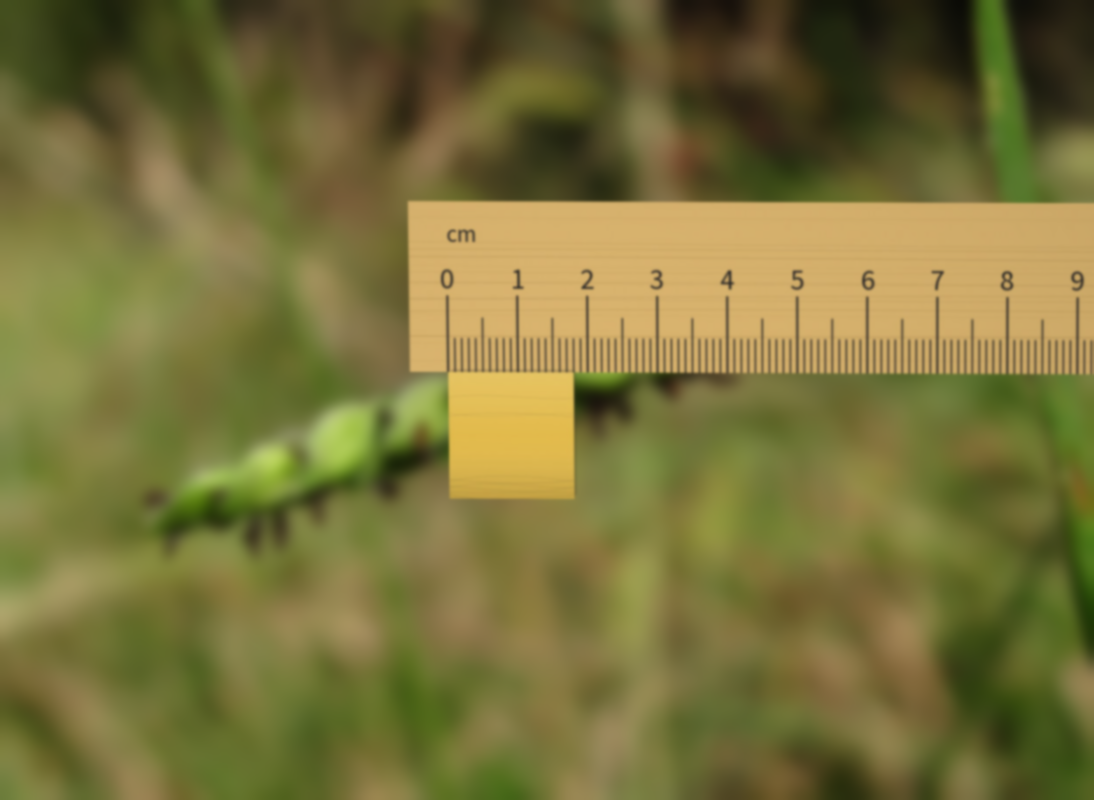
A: 1.8 cm
